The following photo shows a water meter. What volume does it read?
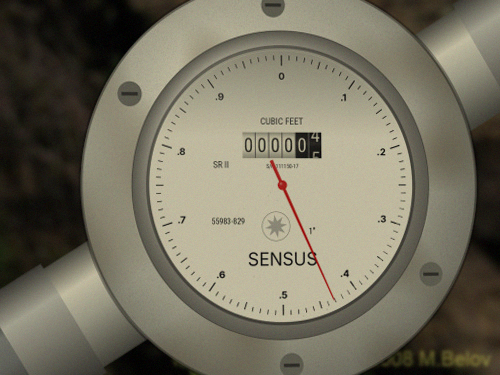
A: 4.43 ft³
